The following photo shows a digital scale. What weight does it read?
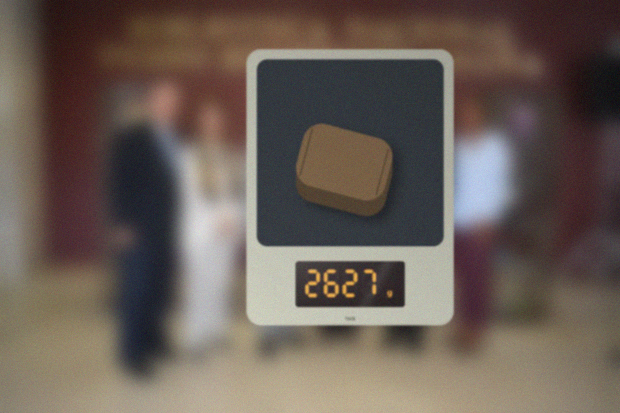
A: 2627 g
